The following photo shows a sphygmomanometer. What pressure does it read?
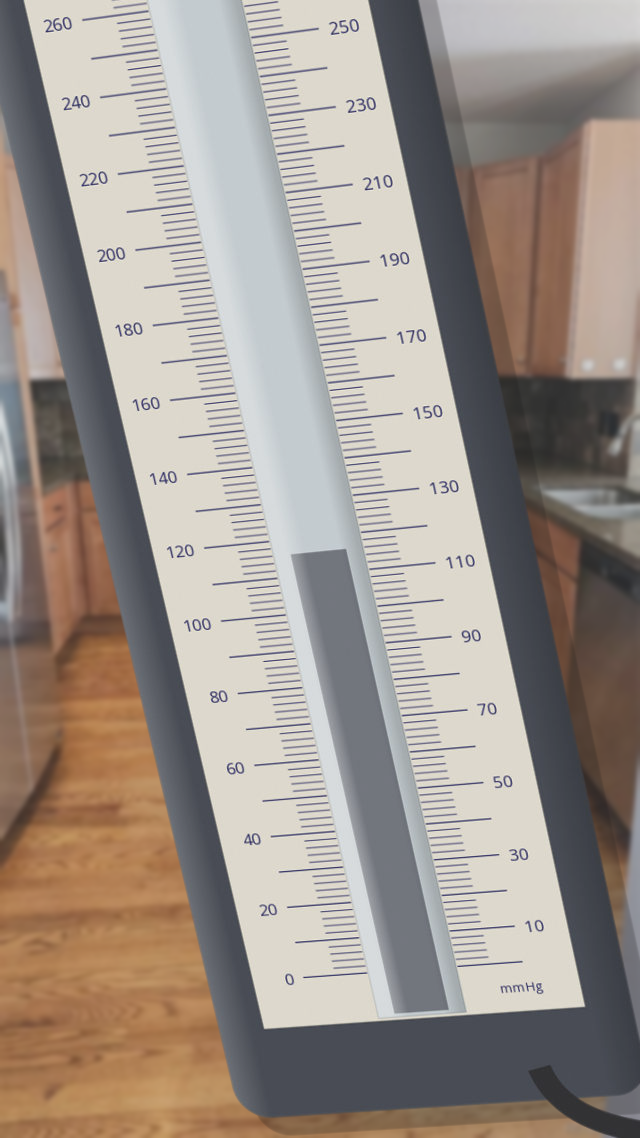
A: 116 mmHg
